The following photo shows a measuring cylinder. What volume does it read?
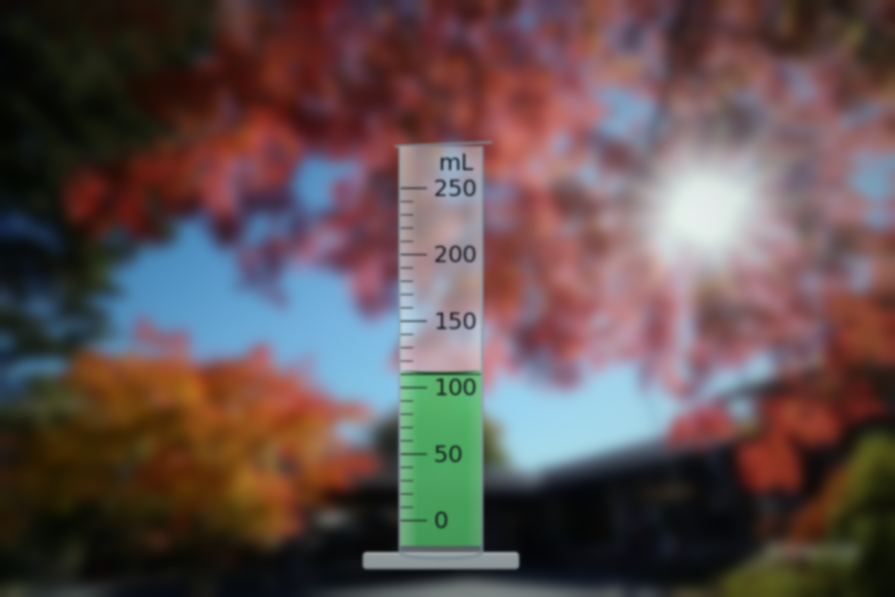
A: 110 mL
